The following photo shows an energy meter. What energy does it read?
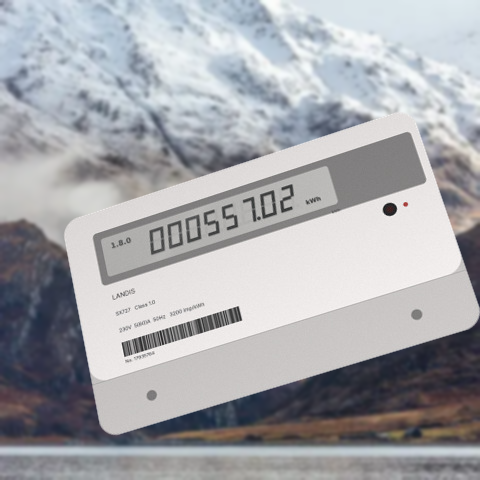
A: 557.02 kWh
